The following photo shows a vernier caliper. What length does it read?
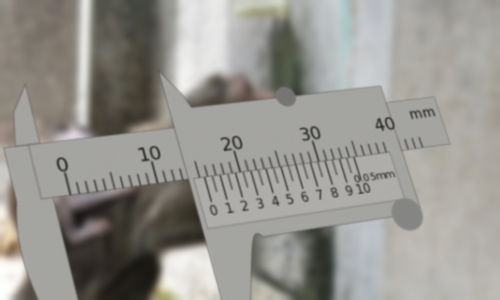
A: 15.6 mm
